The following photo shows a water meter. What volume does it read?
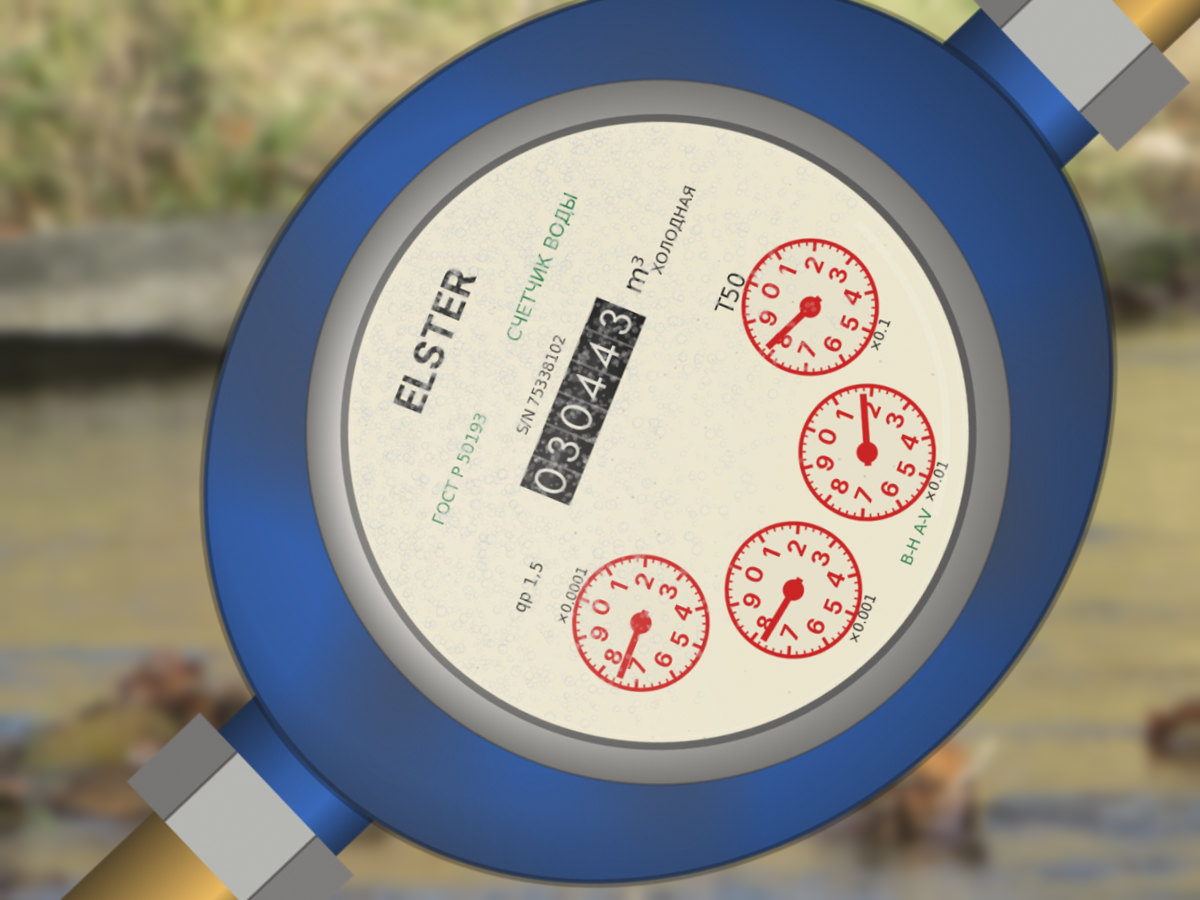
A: 30443.8177 m³
